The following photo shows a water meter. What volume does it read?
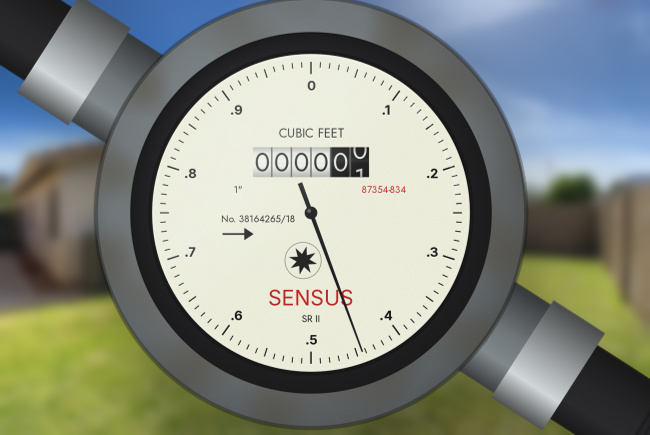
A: 0.44 ft³
